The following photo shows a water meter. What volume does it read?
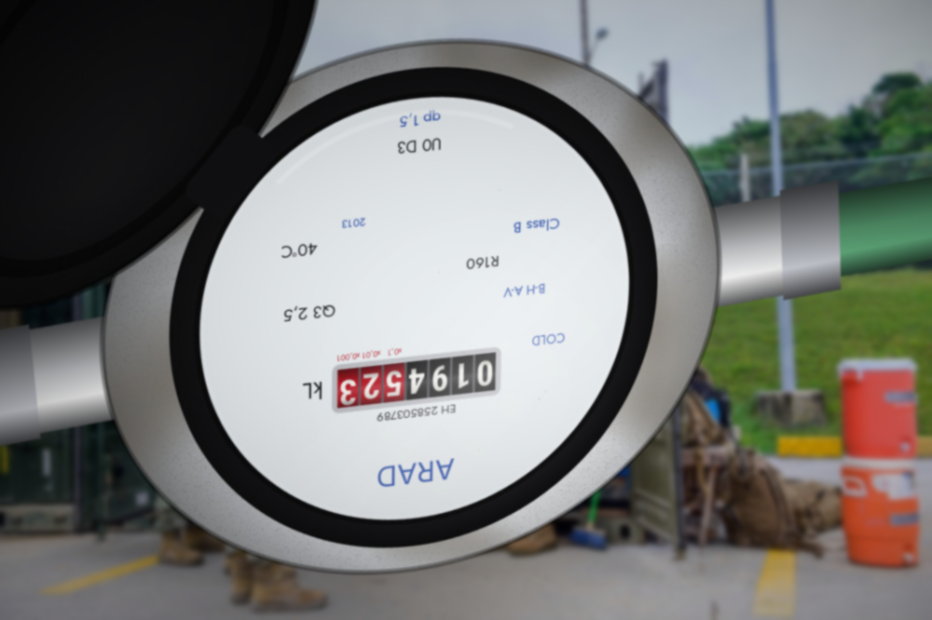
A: 194.523 kL
